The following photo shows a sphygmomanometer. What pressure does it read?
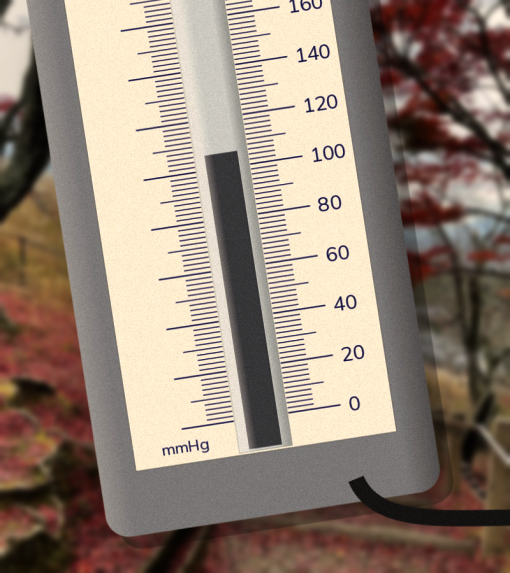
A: 106 mmHg
